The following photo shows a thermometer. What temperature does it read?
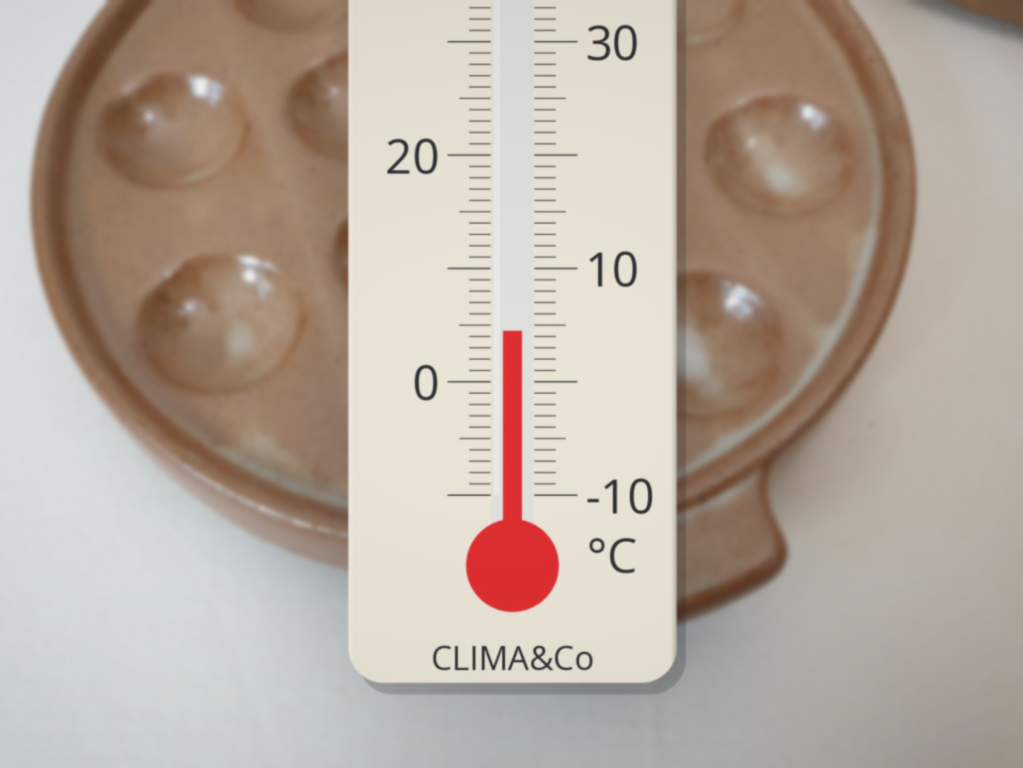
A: 4.5 °C
